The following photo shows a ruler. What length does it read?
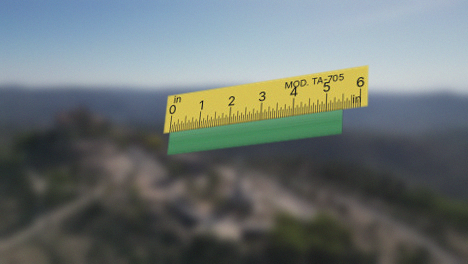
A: 5.5 in
